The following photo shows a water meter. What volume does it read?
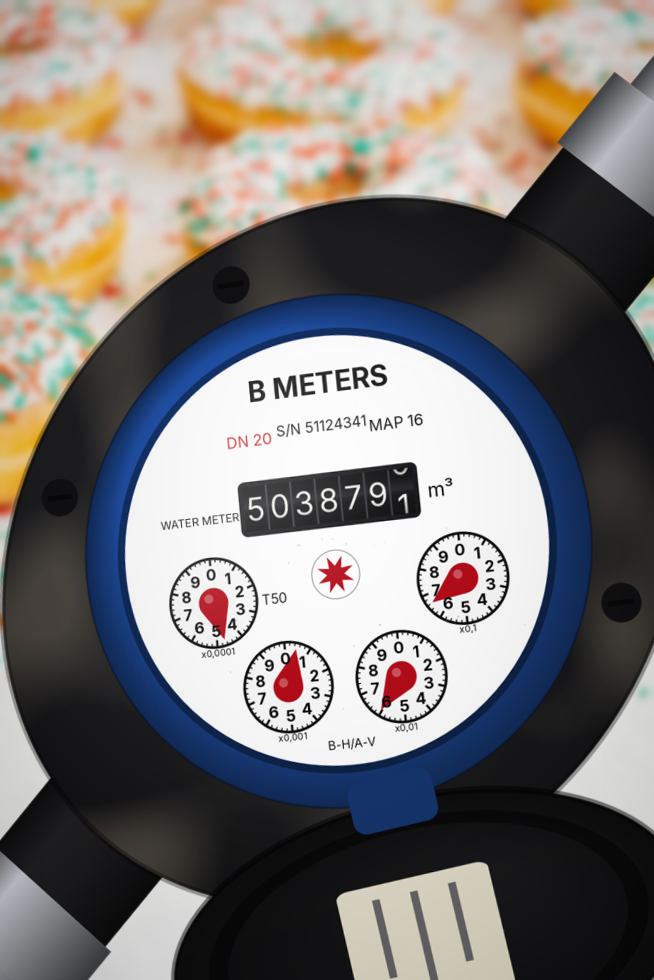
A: 5038790.6604 m³
